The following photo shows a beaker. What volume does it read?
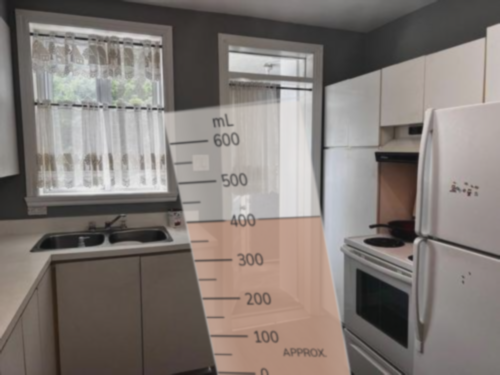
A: 400 mL
